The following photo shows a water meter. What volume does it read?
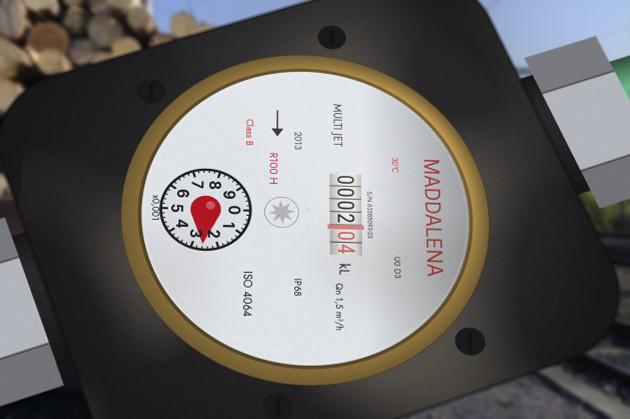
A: 2.042 kL
